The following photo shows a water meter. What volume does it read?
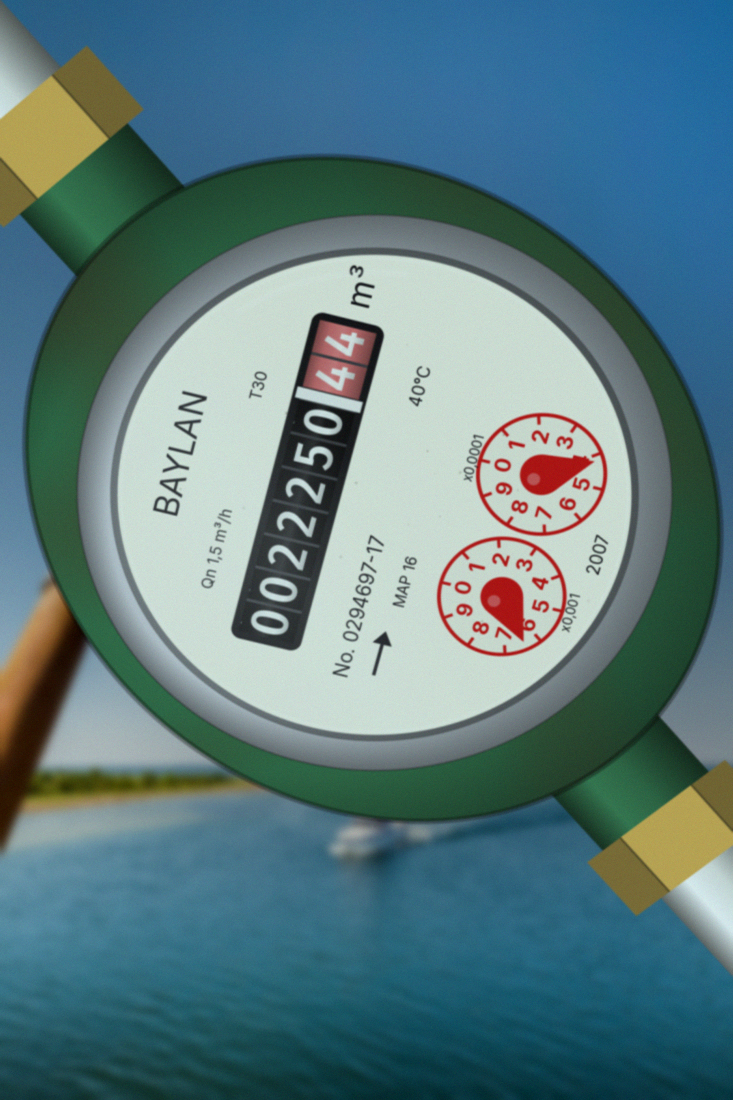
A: 22250.4464 m³
